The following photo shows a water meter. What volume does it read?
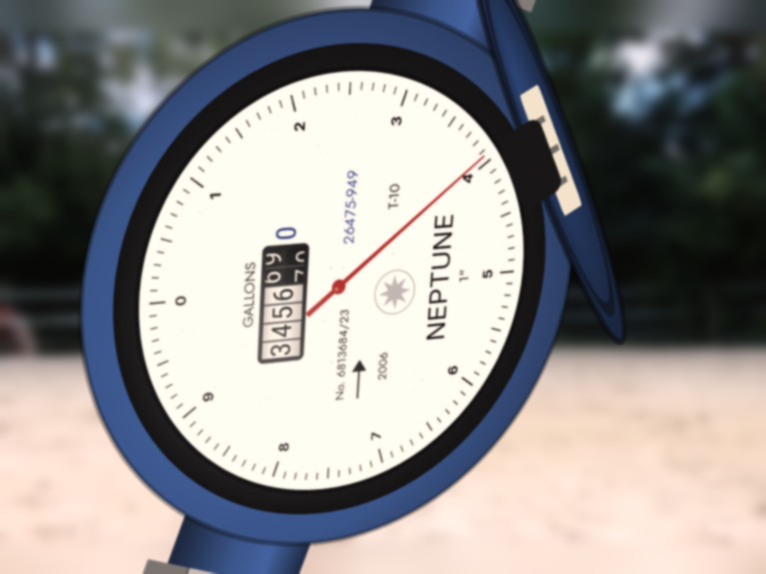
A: 3456693.9 gal
